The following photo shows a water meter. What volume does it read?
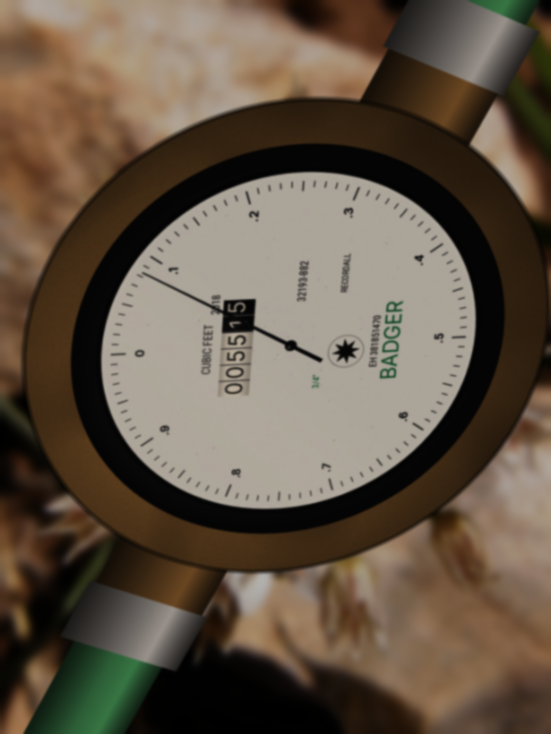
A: 5515.08 ft³
